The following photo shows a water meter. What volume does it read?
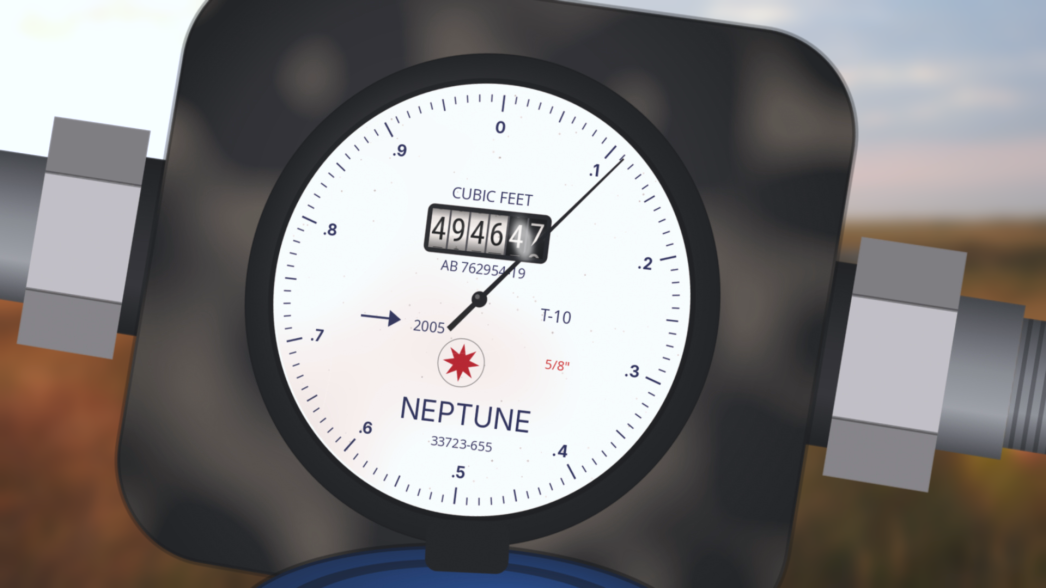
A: 494647.11 ft³
